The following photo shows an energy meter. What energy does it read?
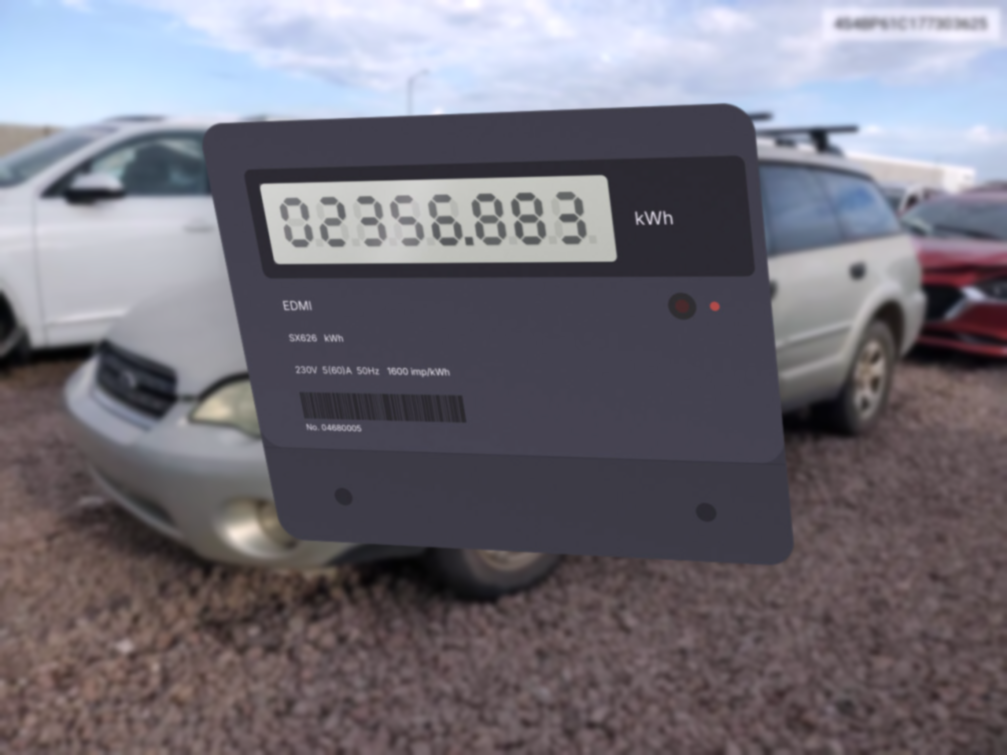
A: 2356.883 kWh
